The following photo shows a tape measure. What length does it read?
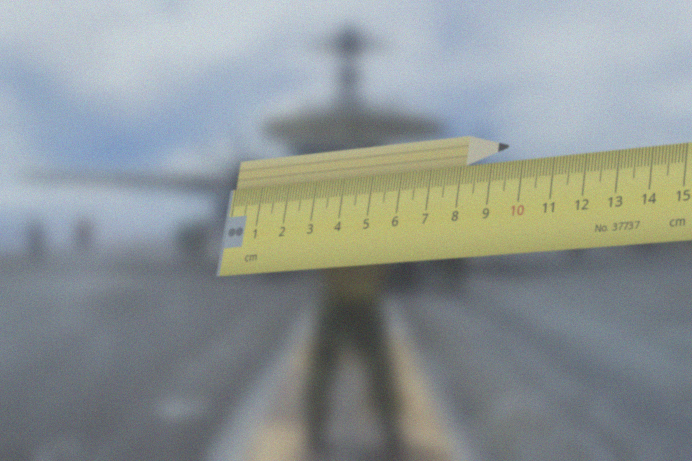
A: 9.5 cm
